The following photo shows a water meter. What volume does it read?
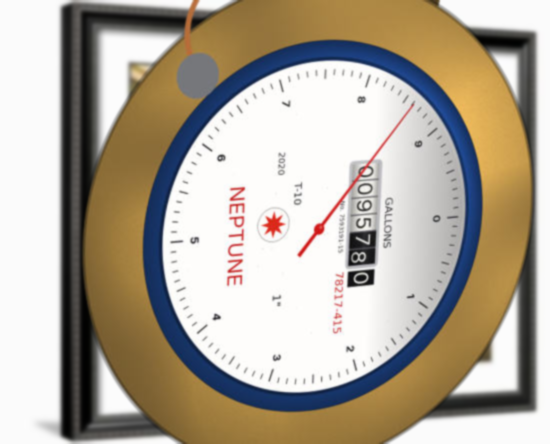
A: 95778.6 gal
